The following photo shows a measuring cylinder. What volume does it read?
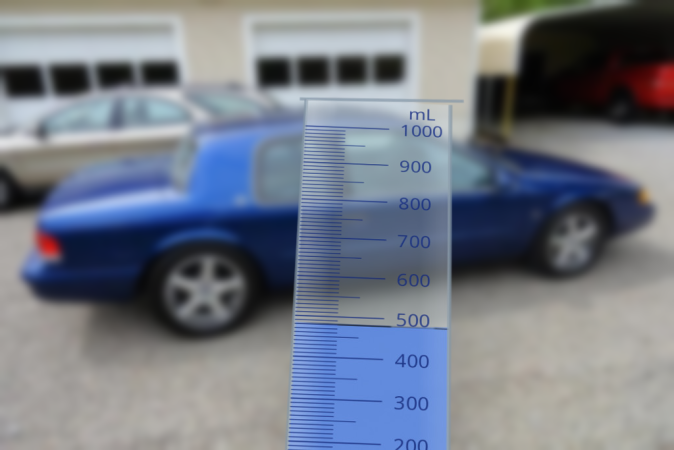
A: 480 mL
